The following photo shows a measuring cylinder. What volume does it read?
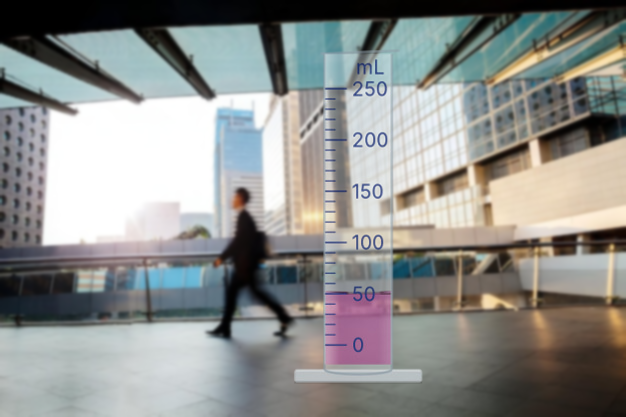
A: 50 mL
